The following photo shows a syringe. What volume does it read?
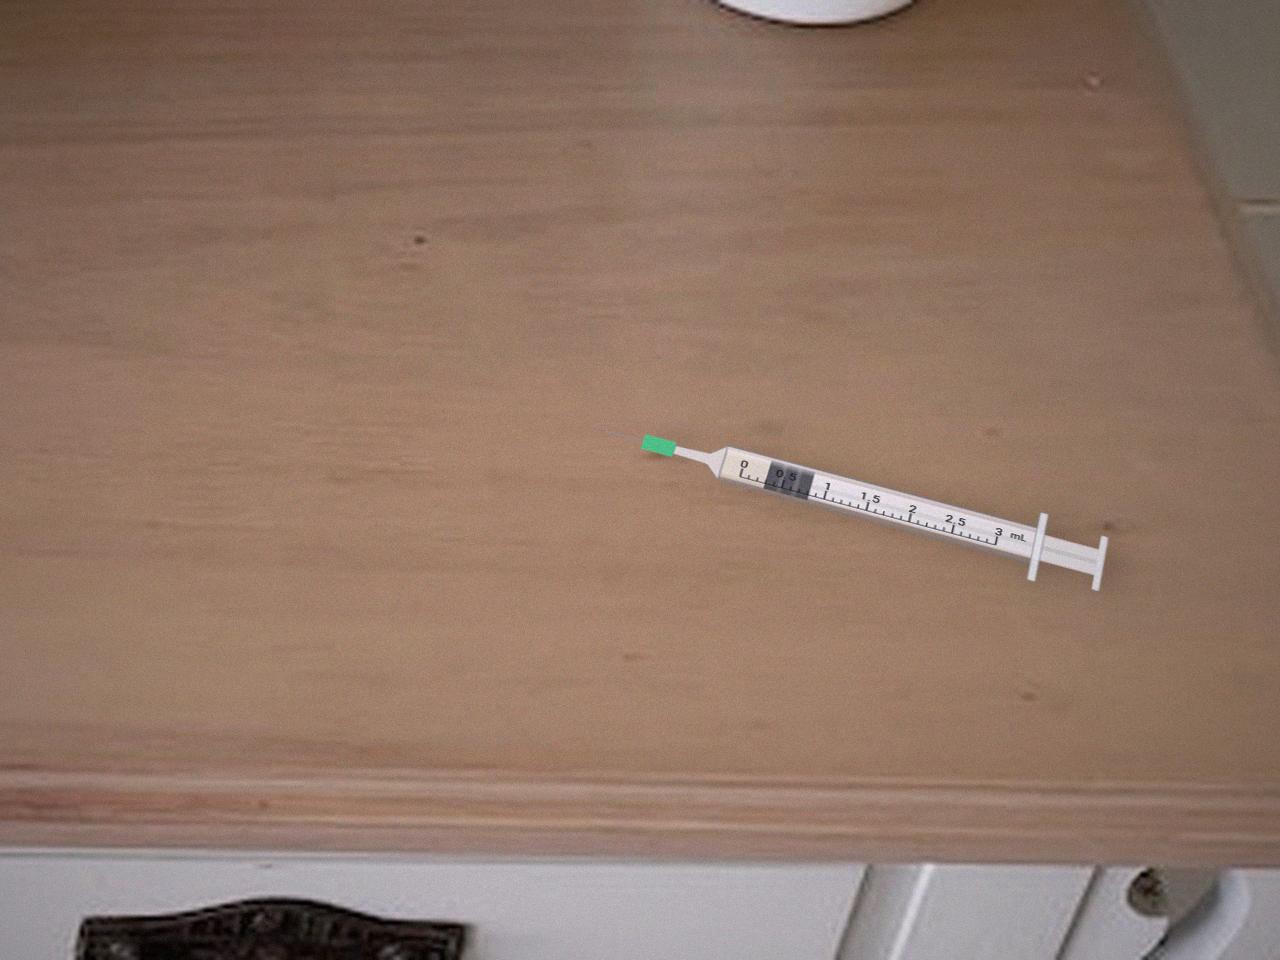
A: 0.3 mL
